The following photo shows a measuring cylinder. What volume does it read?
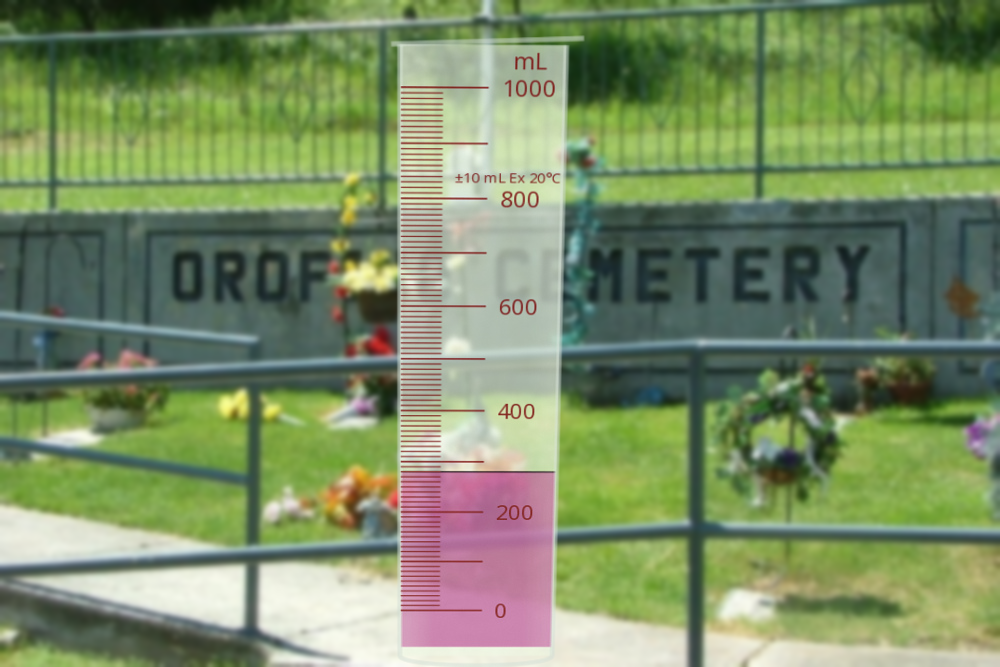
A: 280 mL
